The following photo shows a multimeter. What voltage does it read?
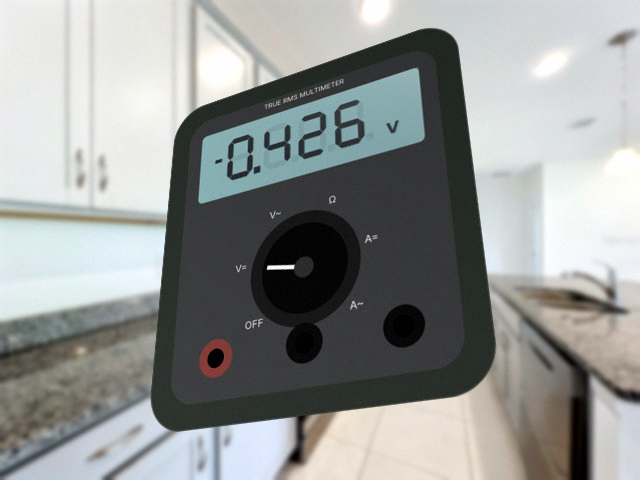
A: -0.426 V
